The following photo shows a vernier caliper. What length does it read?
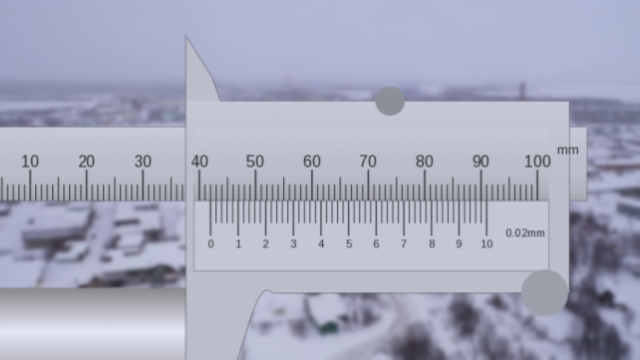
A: 42.0 mm
